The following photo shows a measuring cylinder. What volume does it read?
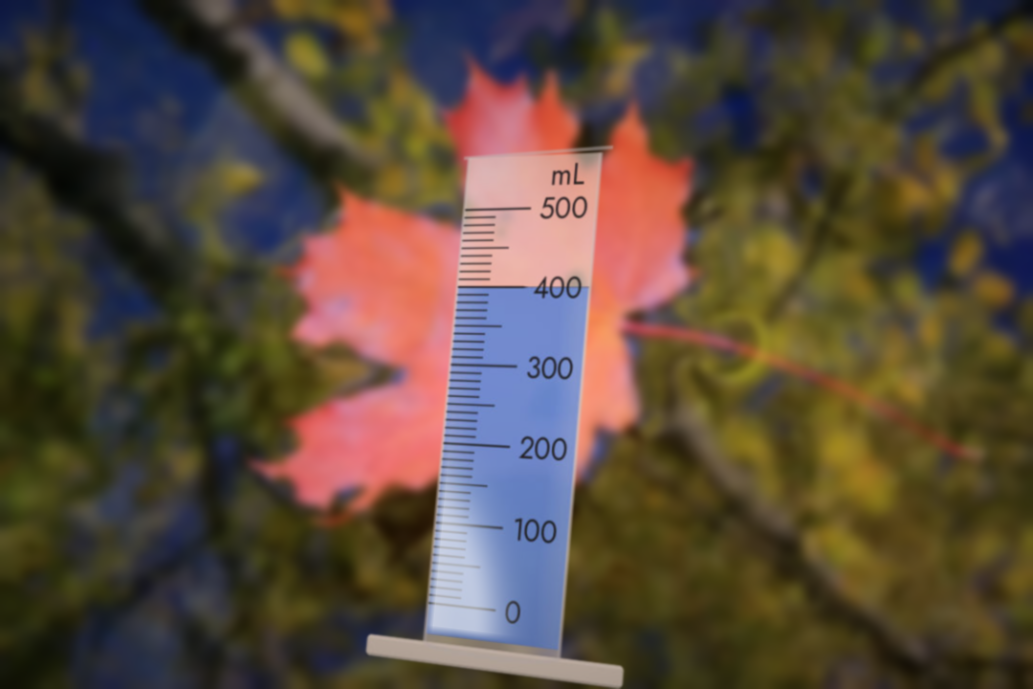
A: 400 mL
